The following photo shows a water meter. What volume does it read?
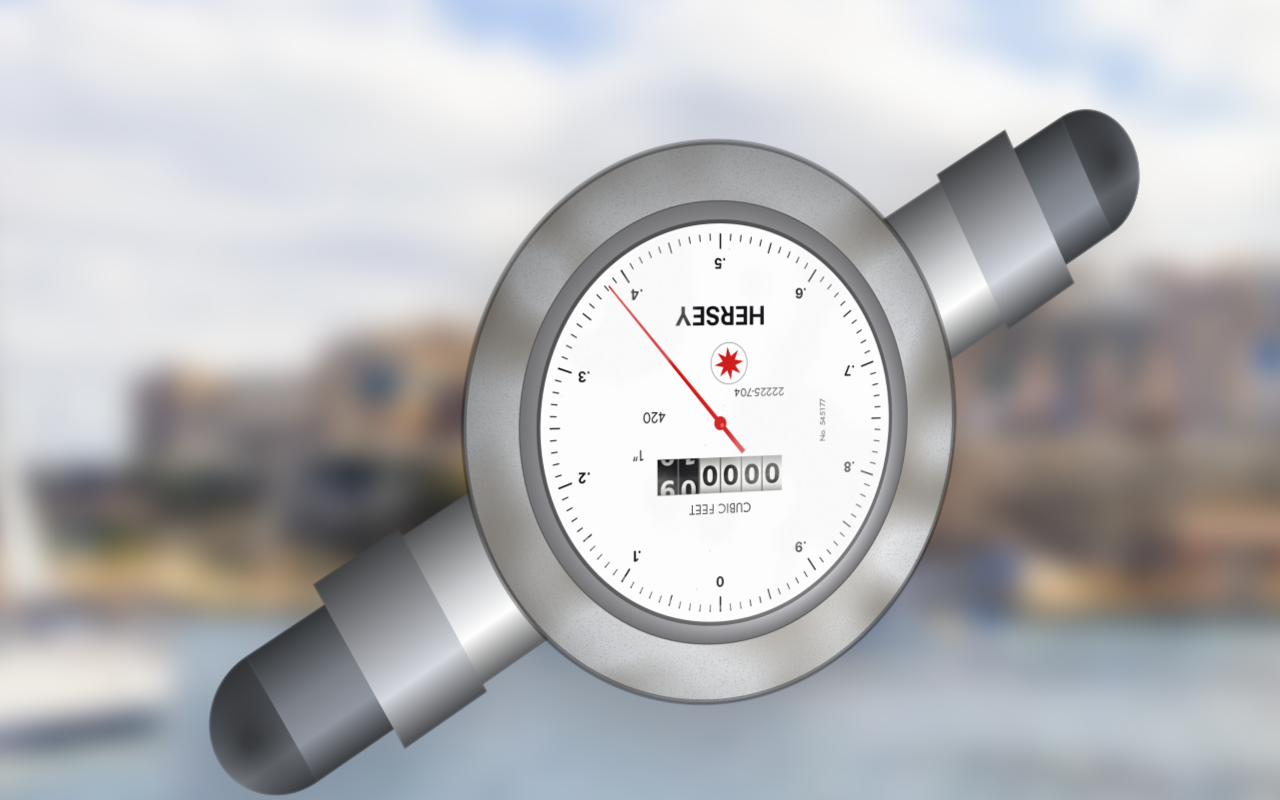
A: 9.38 ft³
